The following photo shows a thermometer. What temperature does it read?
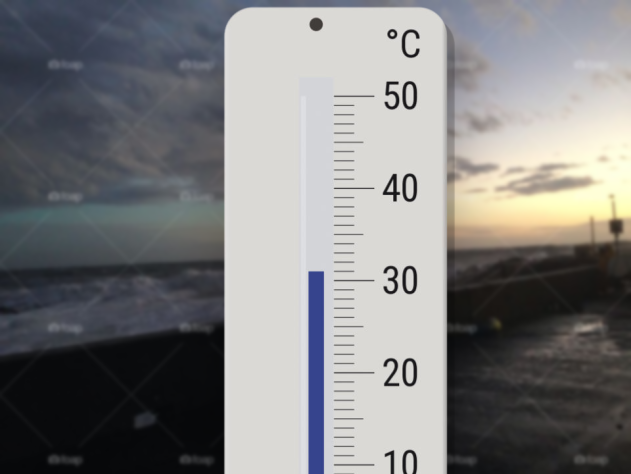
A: 31 °C
